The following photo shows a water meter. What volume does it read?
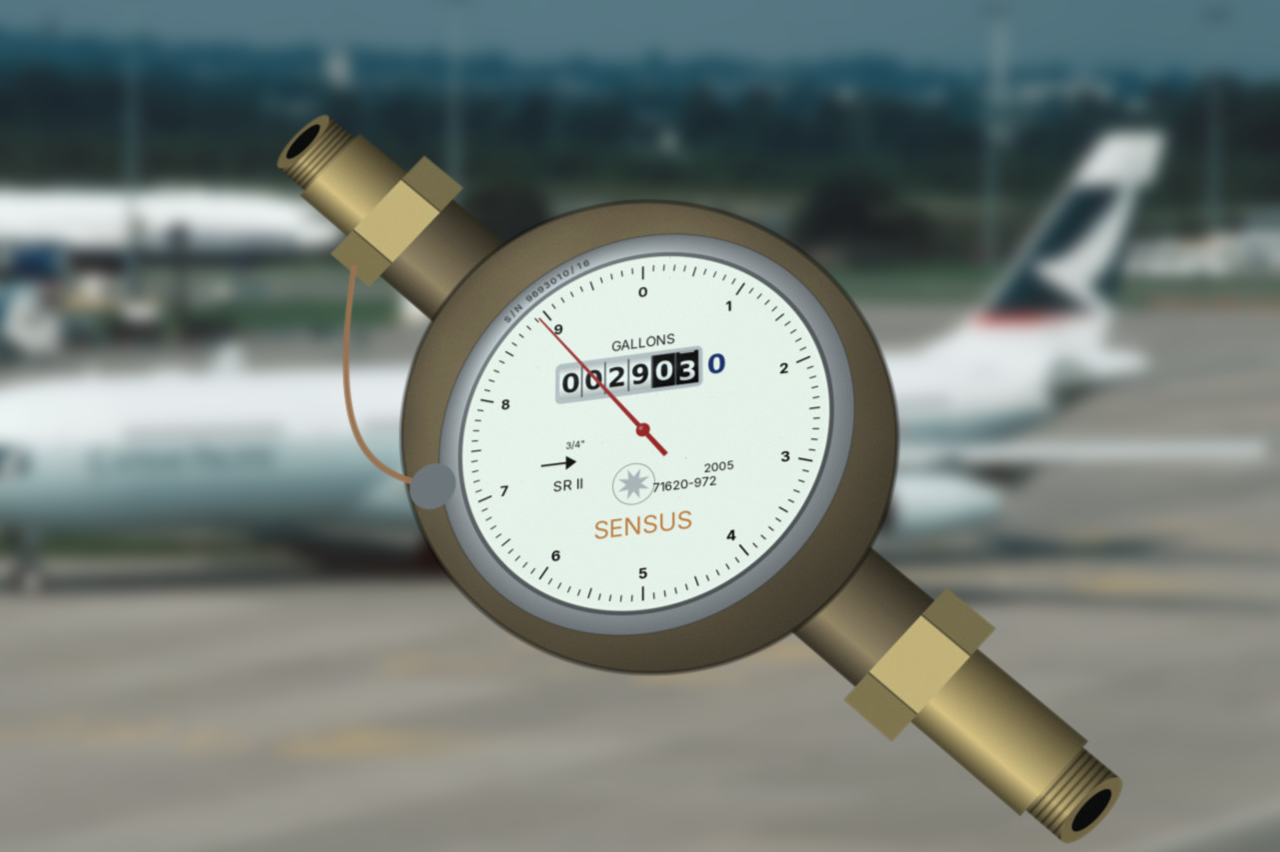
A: 29028.9 gal
